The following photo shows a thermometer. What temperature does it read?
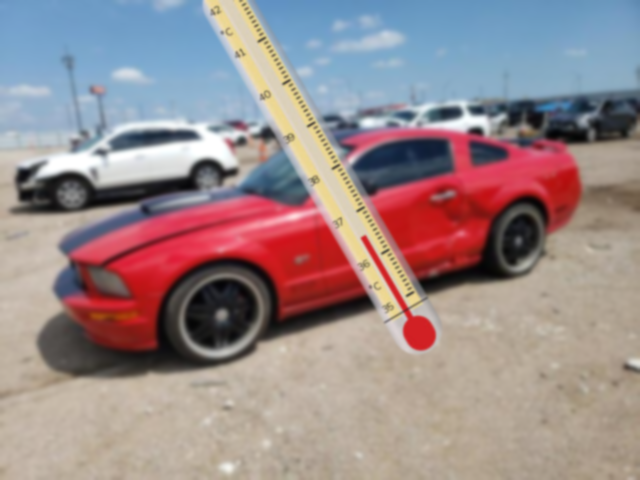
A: 36.5 °C
